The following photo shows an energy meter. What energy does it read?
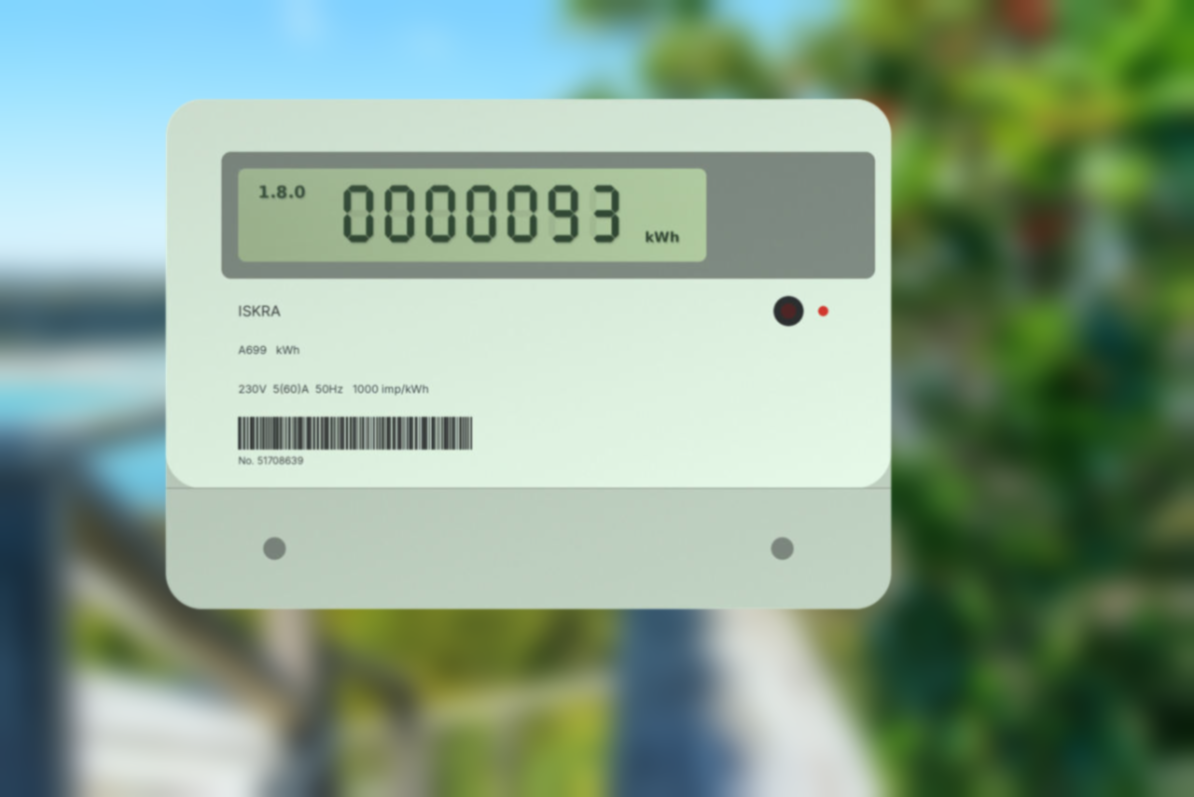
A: 93 kWh
